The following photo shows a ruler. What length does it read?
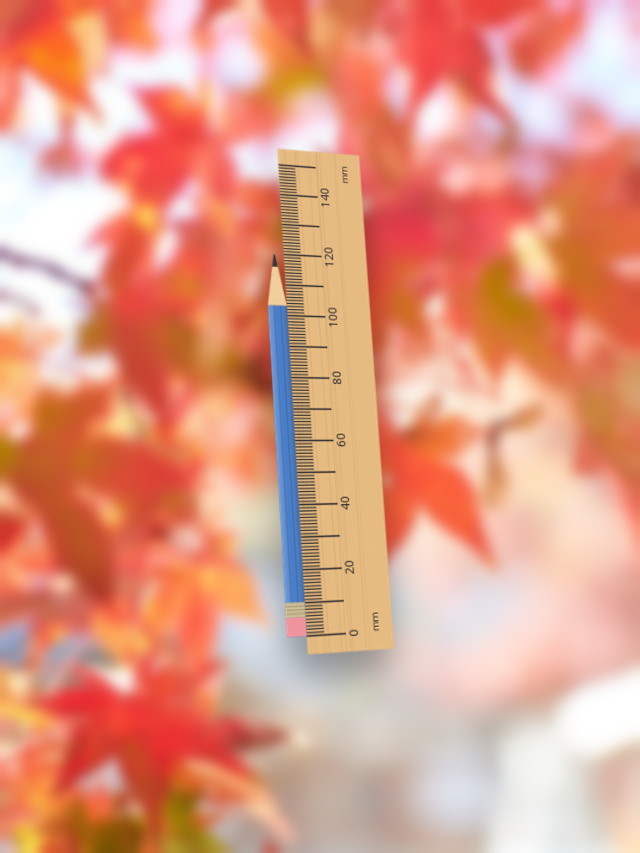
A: 120 mm
